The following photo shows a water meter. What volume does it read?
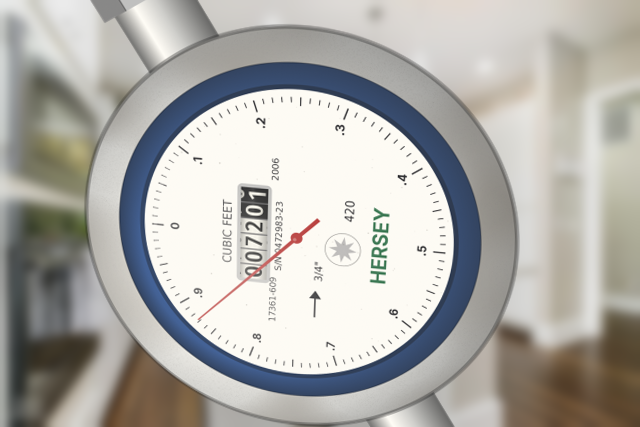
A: 7200.87 ft³
